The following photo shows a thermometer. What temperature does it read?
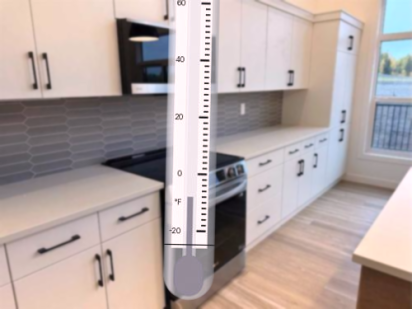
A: -8 °F
